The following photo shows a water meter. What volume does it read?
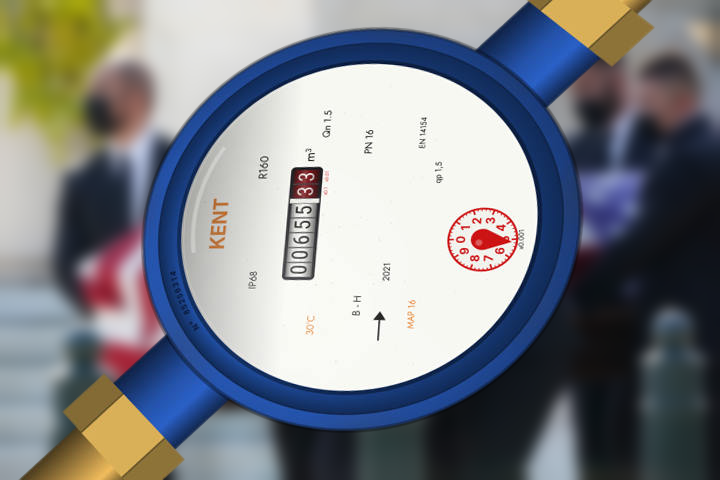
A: 655.335 m³
